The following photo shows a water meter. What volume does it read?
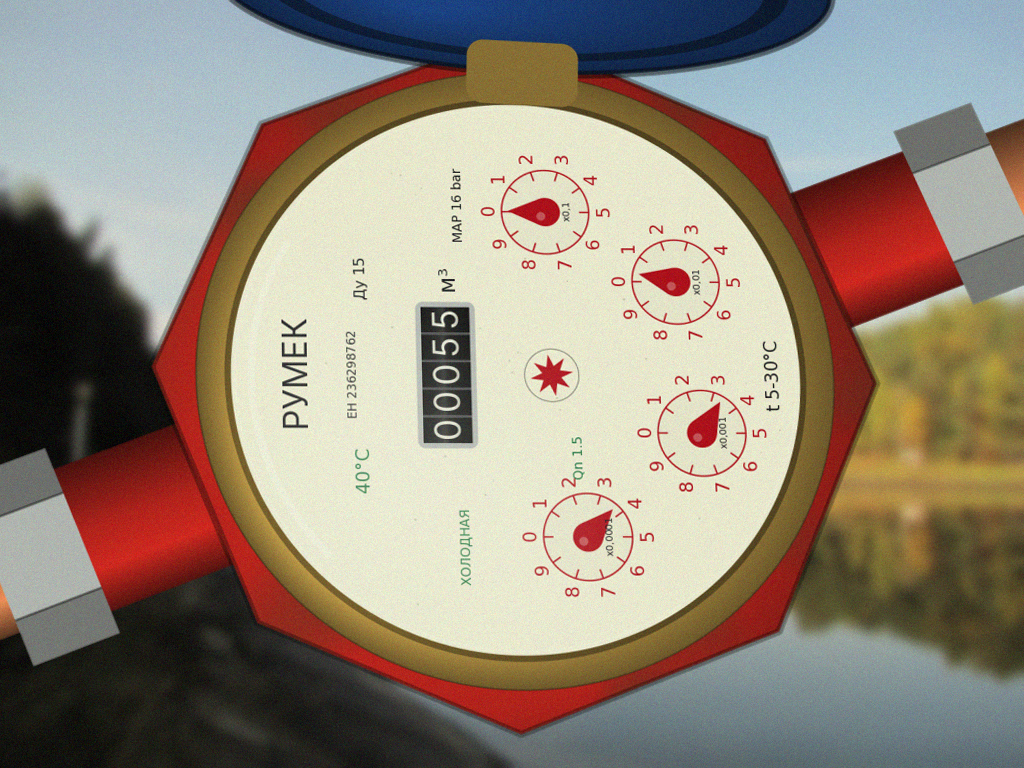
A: 55.0033 m³
